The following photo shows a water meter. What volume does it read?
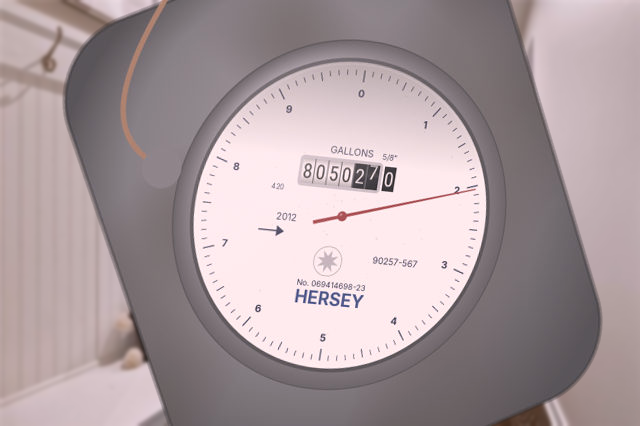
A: 8050272.0 gal
